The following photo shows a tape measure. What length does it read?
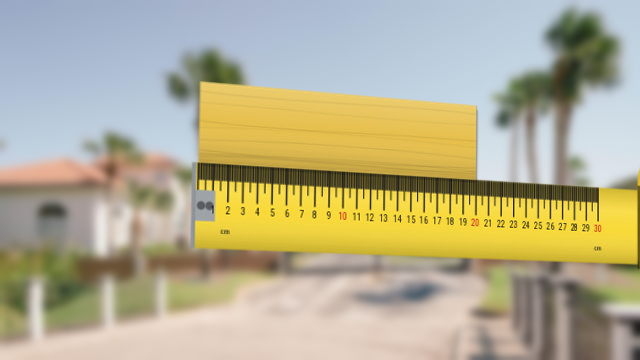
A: 20 cm
